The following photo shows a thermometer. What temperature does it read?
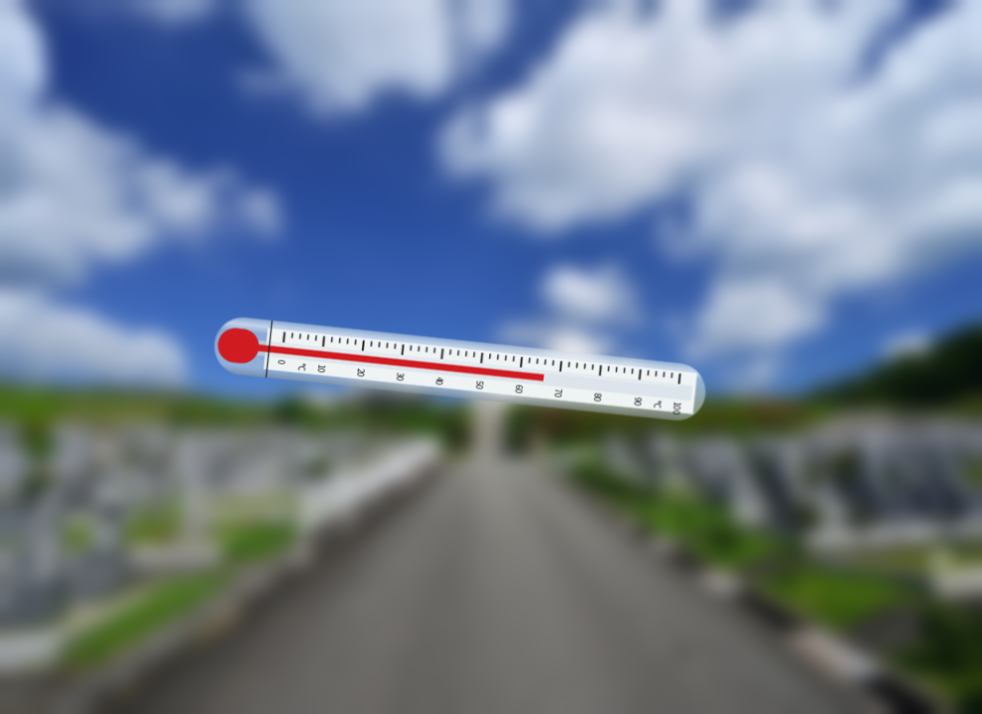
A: 66 °C
